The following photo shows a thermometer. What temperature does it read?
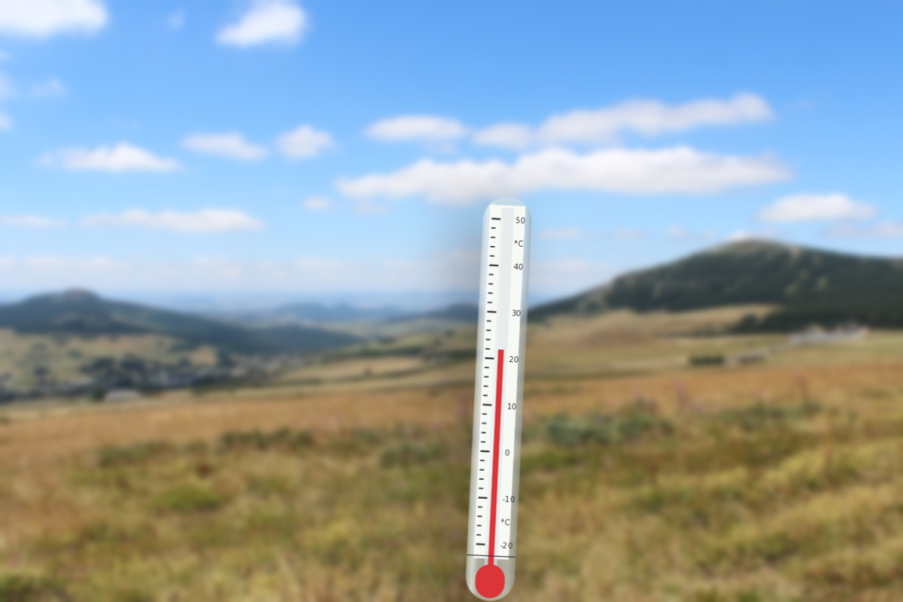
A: 22 °C
